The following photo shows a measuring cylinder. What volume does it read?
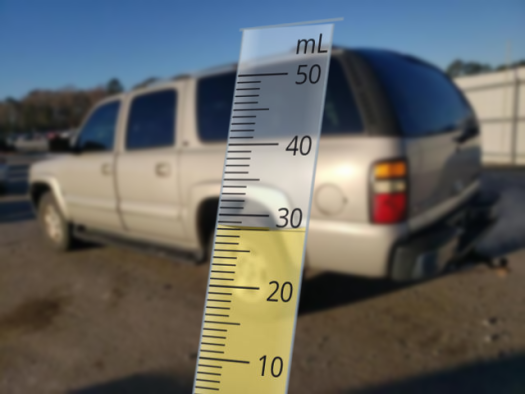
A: 28 mL
